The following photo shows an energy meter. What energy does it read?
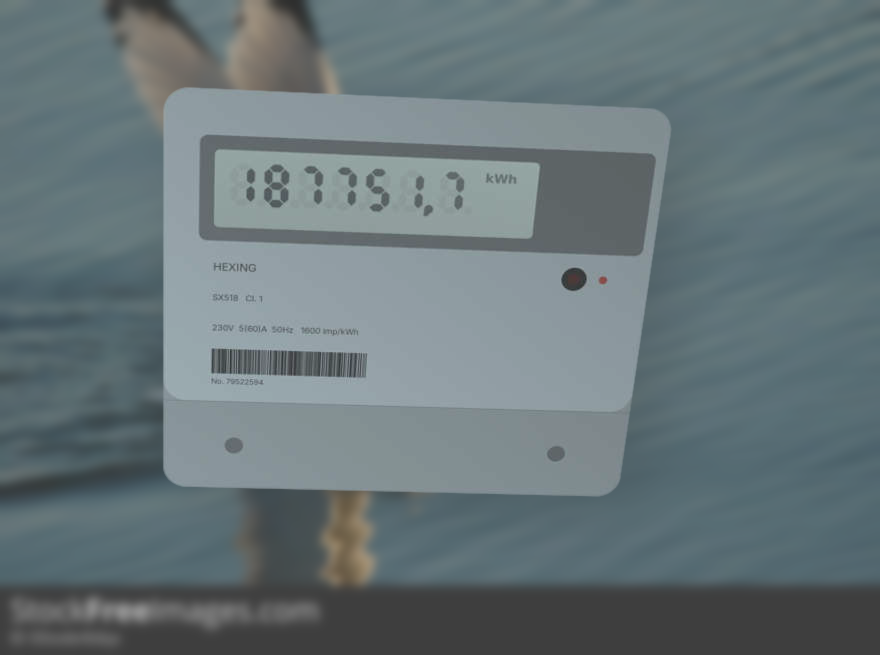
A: 187751.7 kWh
